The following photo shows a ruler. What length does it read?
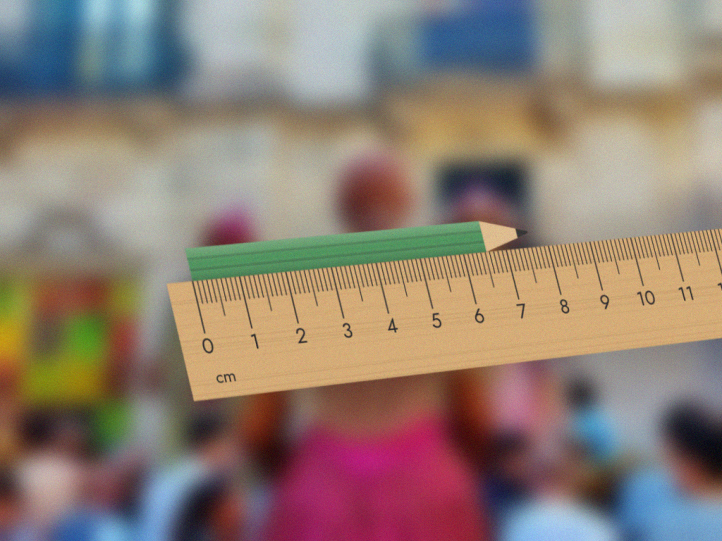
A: 7.6 cm
